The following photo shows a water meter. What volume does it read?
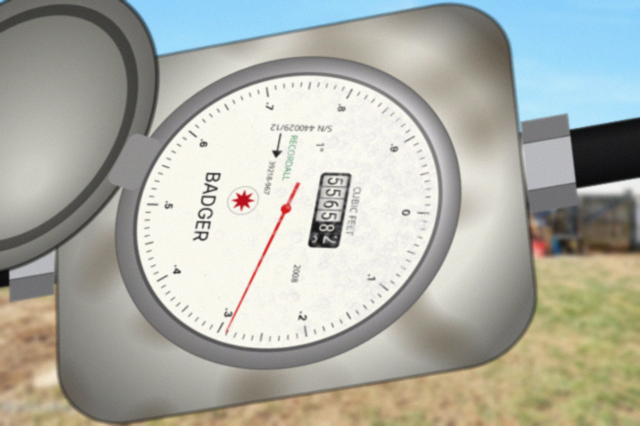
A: 556582.29 ft³
